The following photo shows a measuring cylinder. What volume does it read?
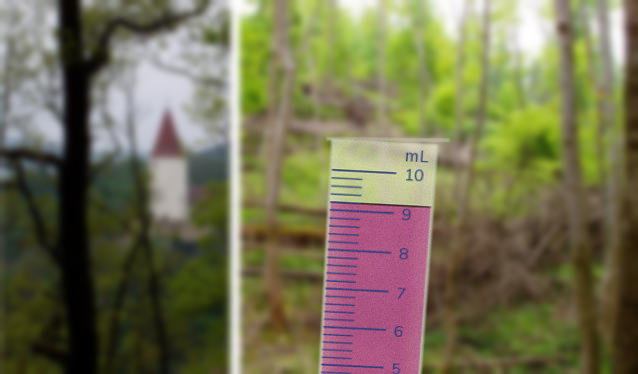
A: 9.2 mL
